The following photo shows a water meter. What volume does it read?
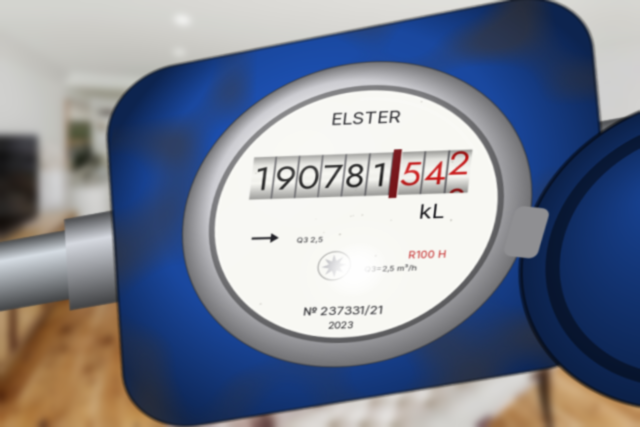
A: 190781.542 kL
